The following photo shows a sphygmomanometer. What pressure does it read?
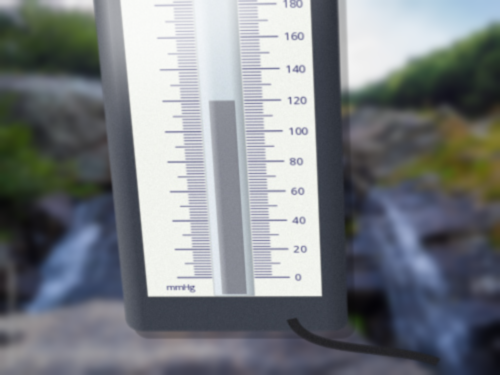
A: 120 mmHg
